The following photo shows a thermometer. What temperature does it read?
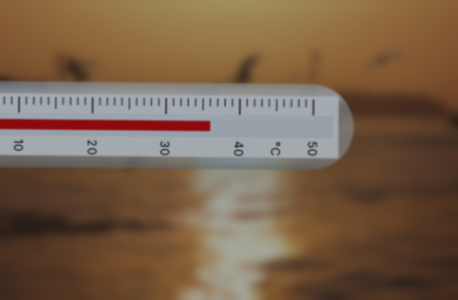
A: 36 °C
